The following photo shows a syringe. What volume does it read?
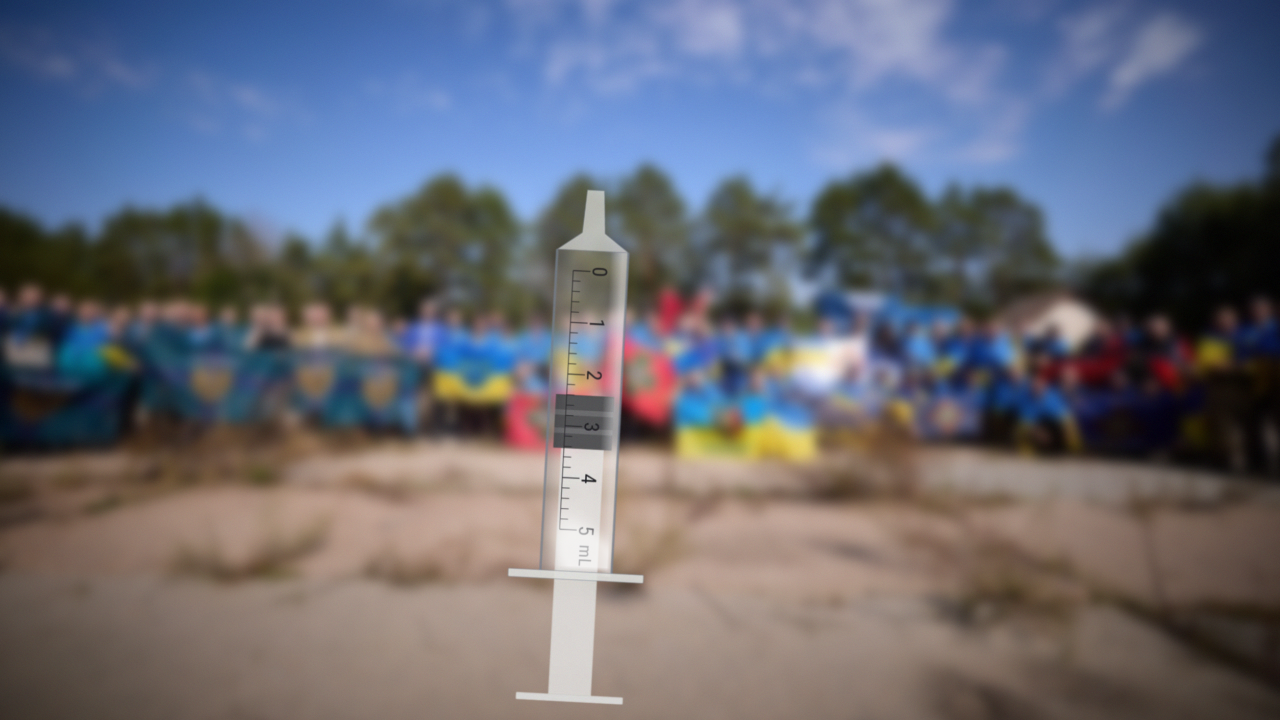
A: 2.4 mL
